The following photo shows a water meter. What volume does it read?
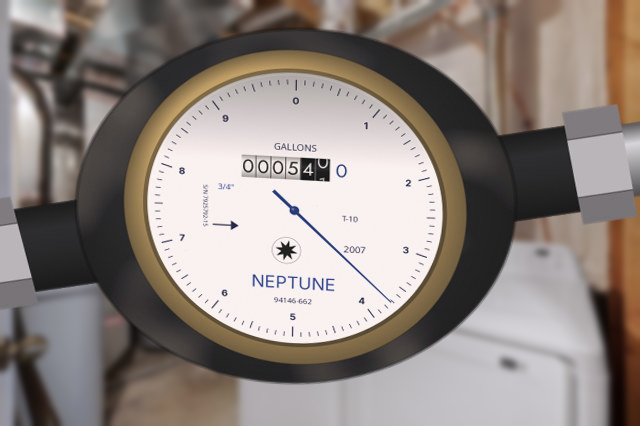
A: 5403.7 gal
